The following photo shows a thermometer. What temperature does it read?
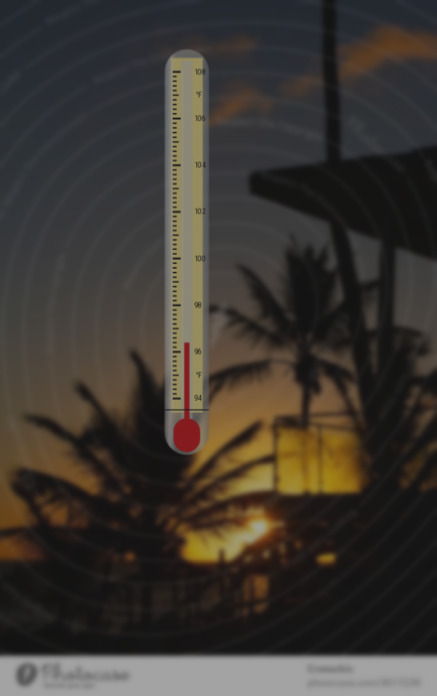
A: 96.4 °F
